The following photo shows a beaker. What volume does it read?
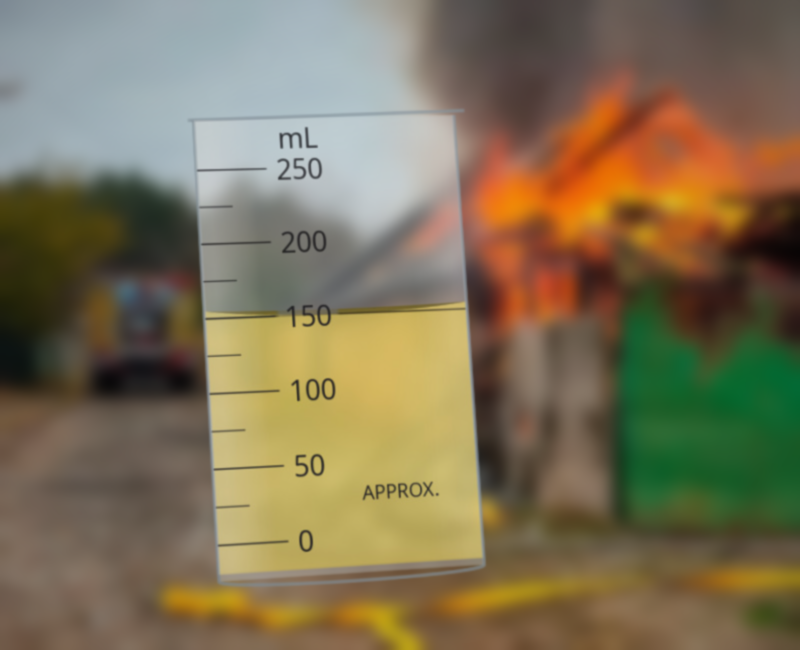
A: 150 mL
